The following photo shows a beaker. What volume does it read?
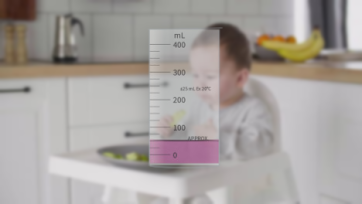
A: 50 mL
